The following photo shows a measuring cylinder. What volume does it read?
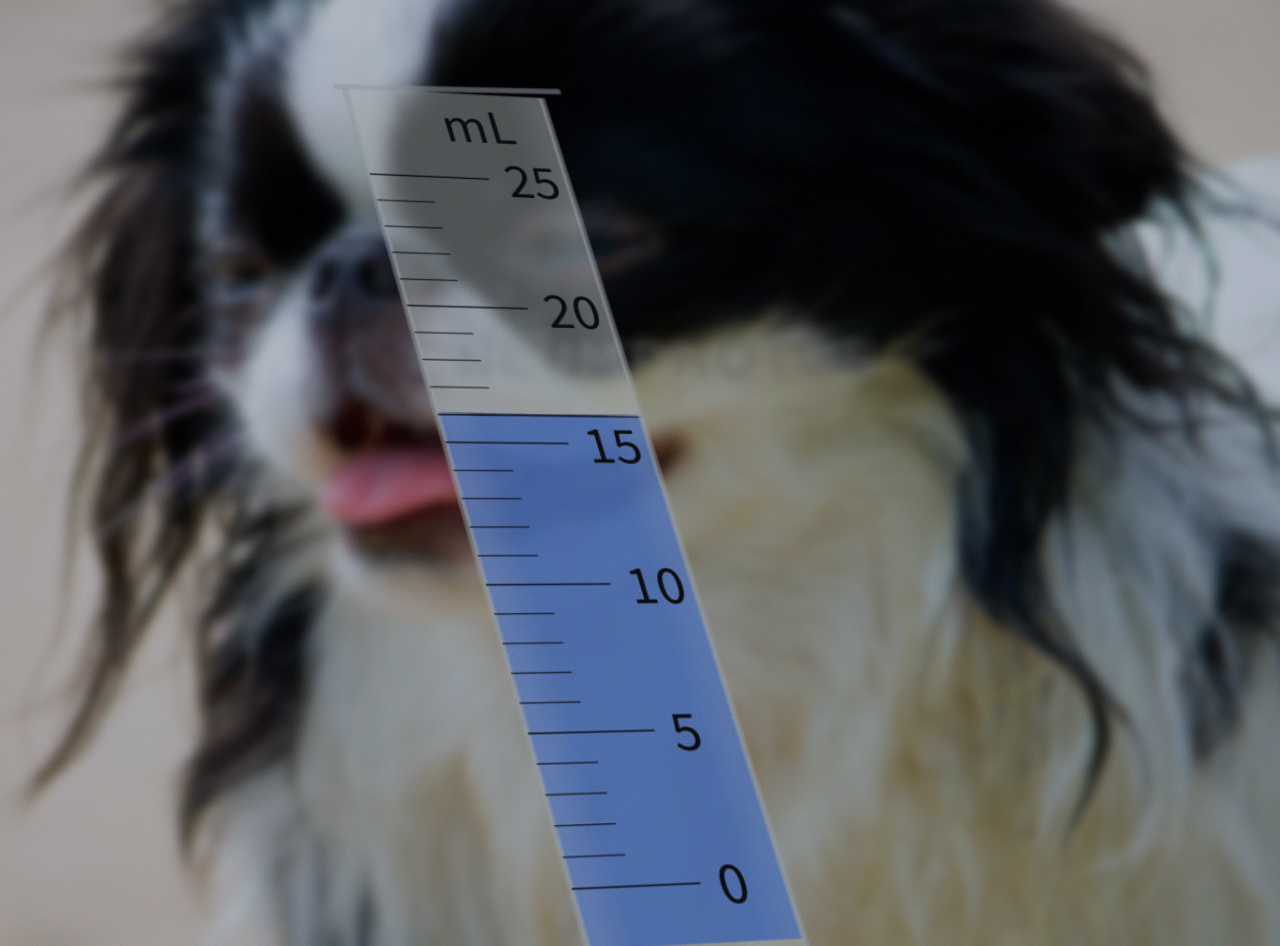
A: 16 mL
